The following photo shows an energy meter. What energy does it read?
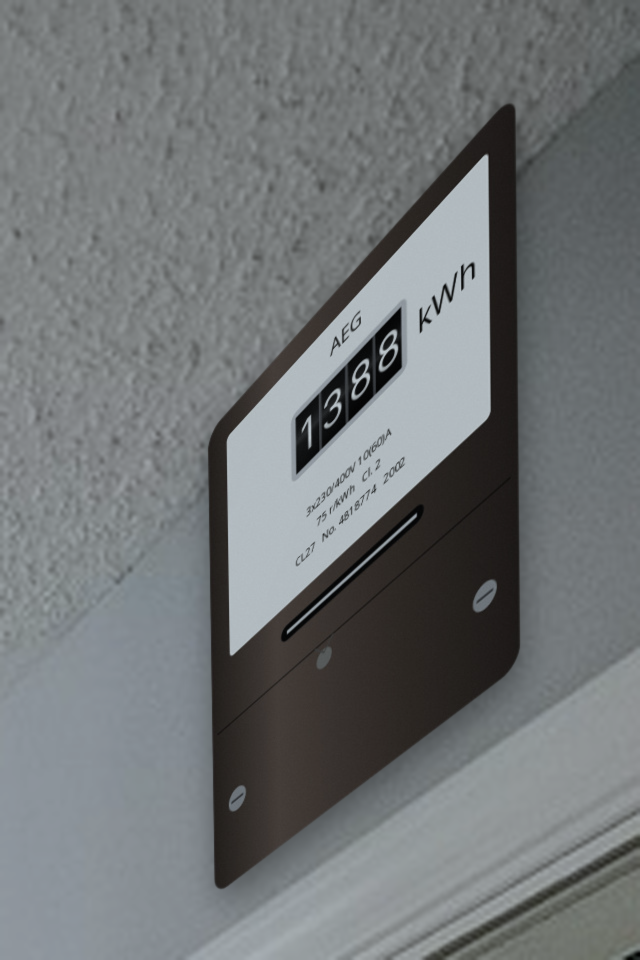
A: 1388 kWh
